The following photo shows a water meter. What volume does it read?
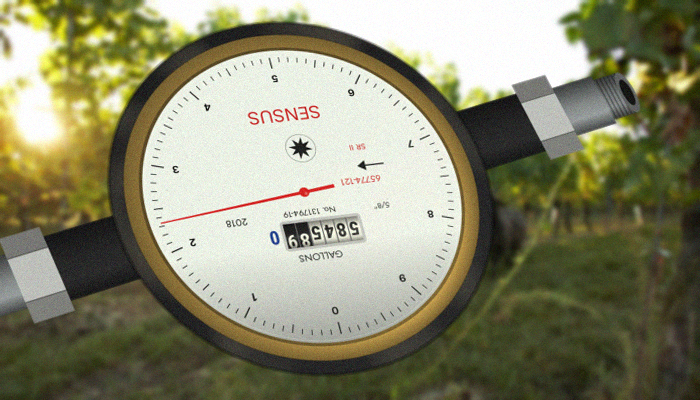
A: 5845892.3 gal
